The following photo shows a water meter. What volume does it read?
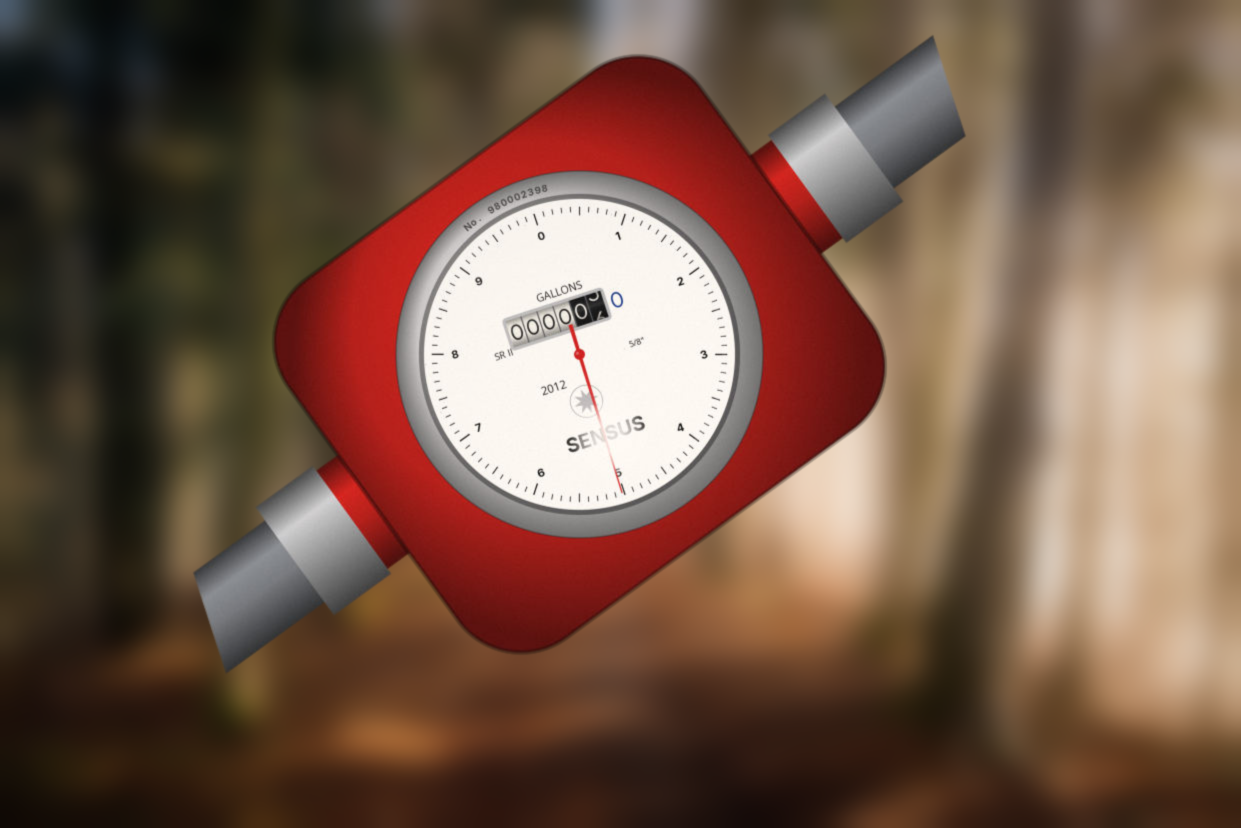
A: 55.0 gal
